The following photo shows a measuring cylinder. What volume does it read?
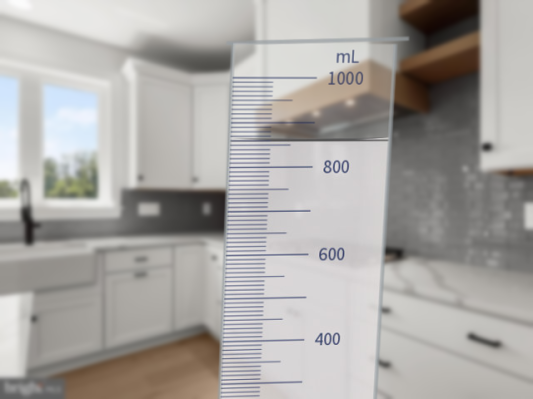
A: 860 mL
